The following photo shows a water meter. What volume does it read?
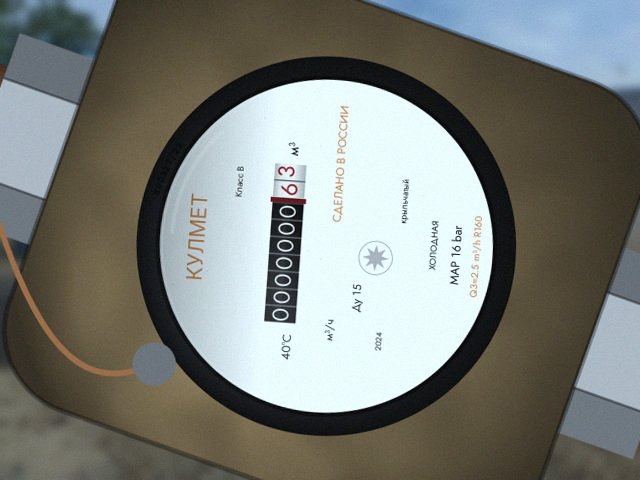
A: 0.63 m³
